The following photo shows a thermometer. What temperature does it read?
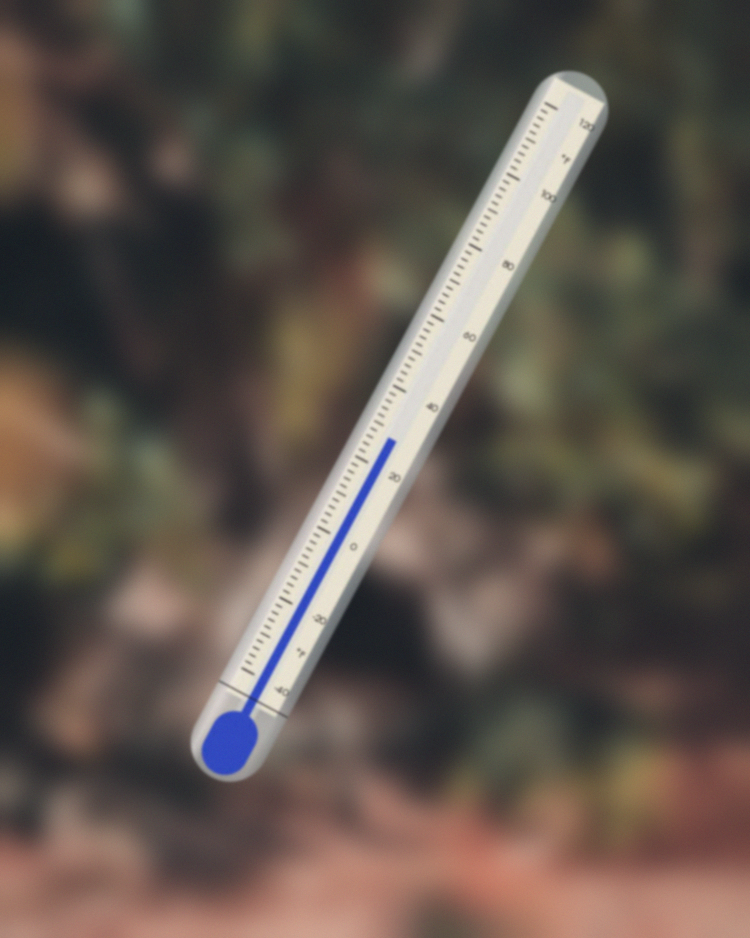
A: 28 °F
